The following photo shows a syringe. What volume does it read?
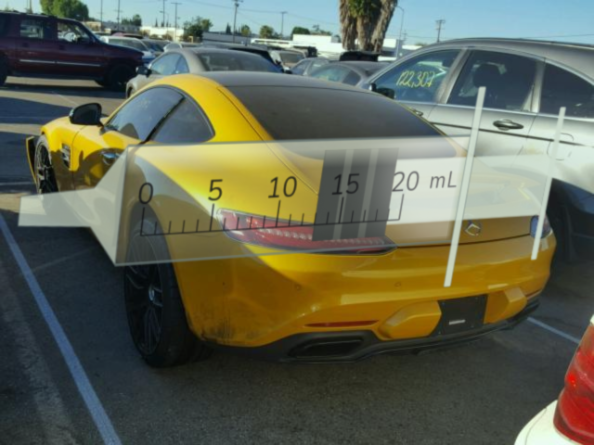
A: 13 mL
